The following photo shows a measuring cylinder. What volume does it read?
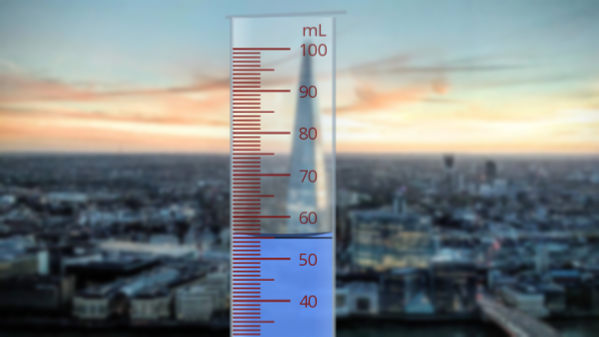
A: 55 mL
